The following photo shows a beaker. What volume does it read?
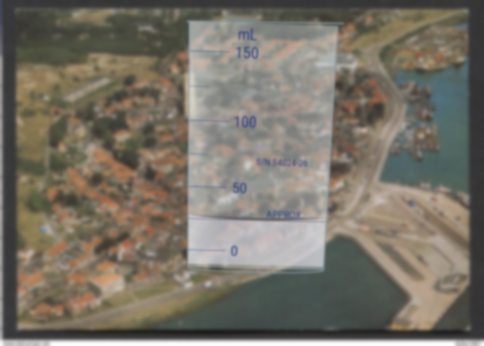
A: 25 mL
